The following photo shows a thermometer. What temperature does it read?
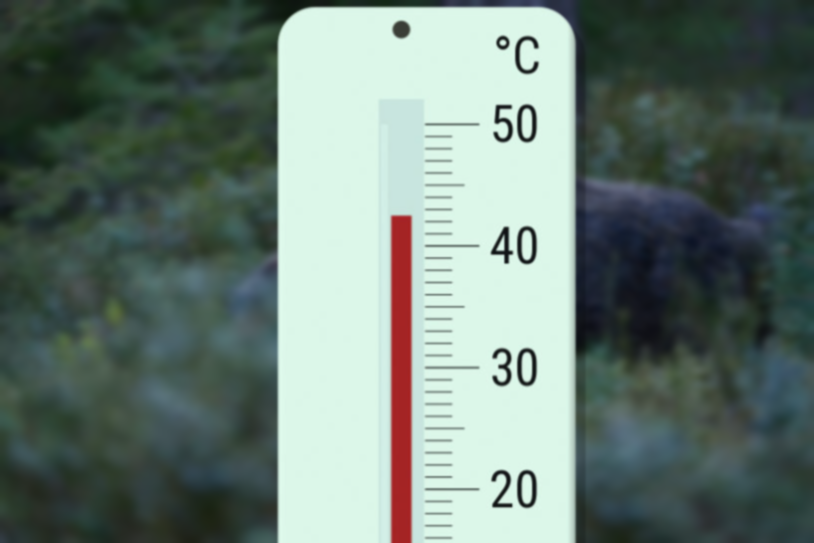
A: 42.5 °C
